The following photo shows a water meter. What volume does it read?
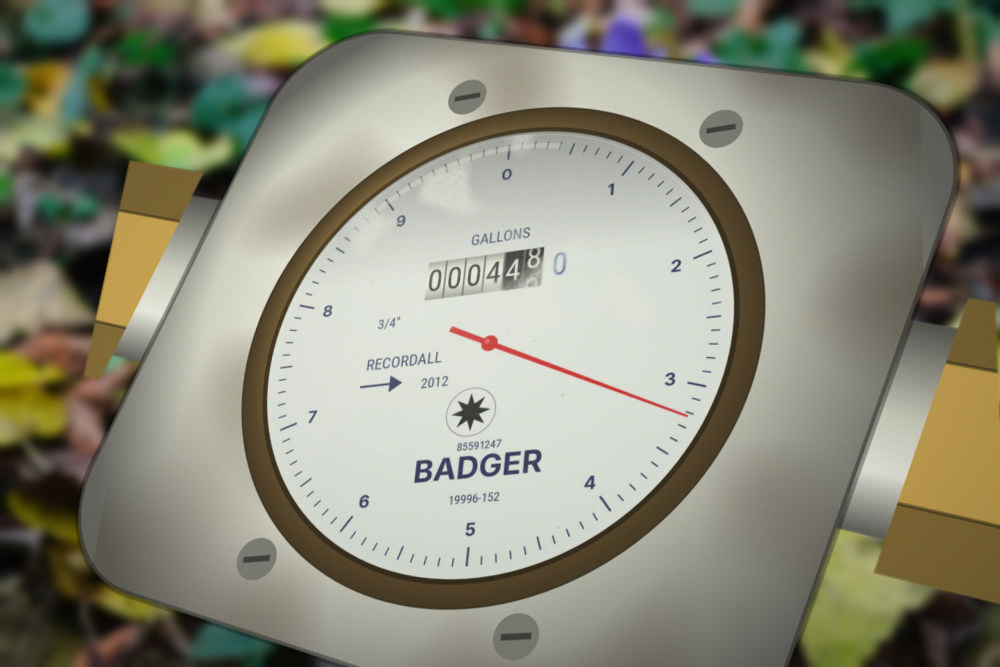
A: 4483.2 gal
